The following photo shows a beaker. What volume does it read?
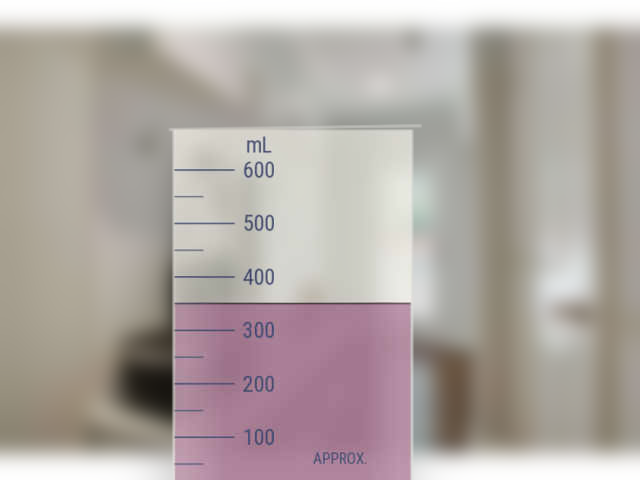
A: 350 mL
